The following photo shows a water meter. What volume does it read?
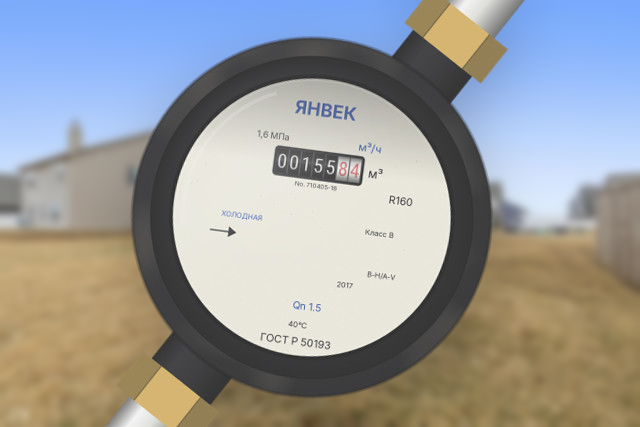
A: 155.84 m³
